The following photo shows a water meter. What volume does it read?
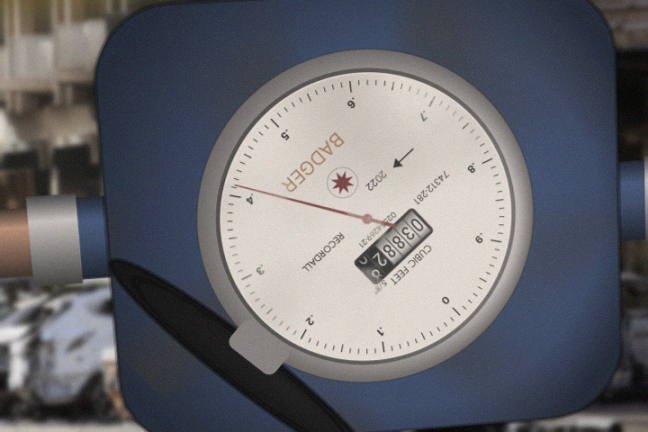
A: 38828.41 ft³
